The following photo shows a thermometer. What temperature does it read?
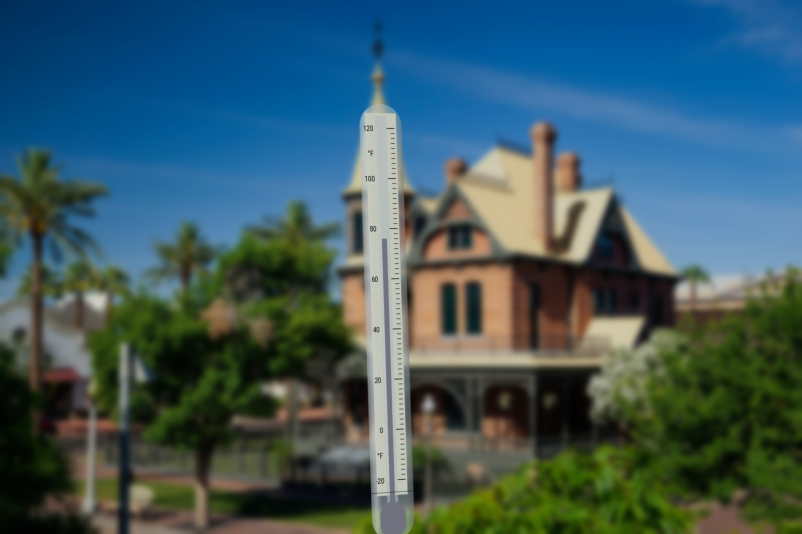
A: 76 °F
